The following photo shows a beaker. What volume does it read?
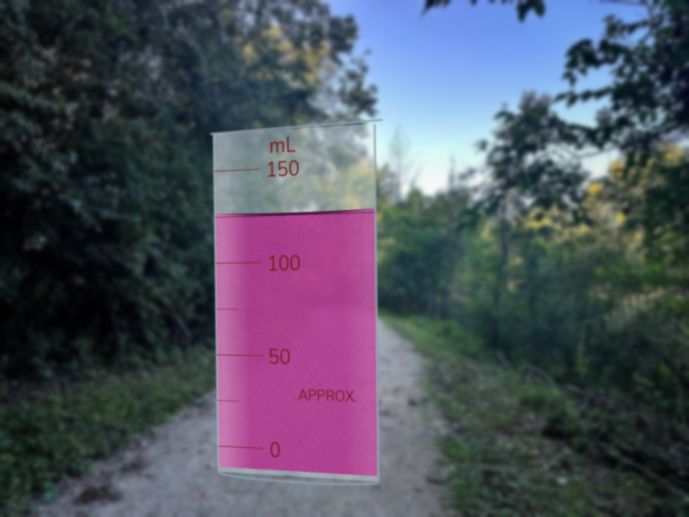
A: 125 mL
